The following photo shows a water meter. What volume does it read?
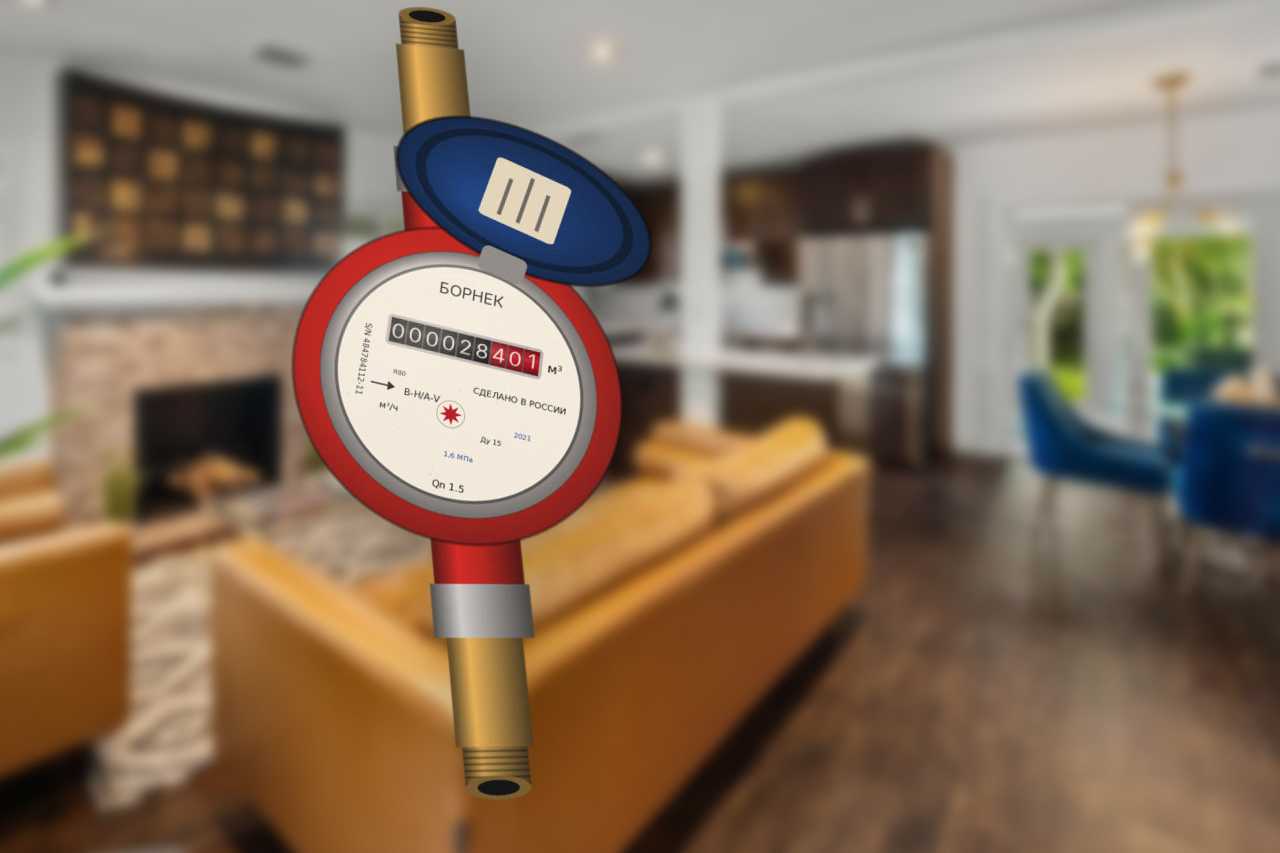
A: 28.401 m³
